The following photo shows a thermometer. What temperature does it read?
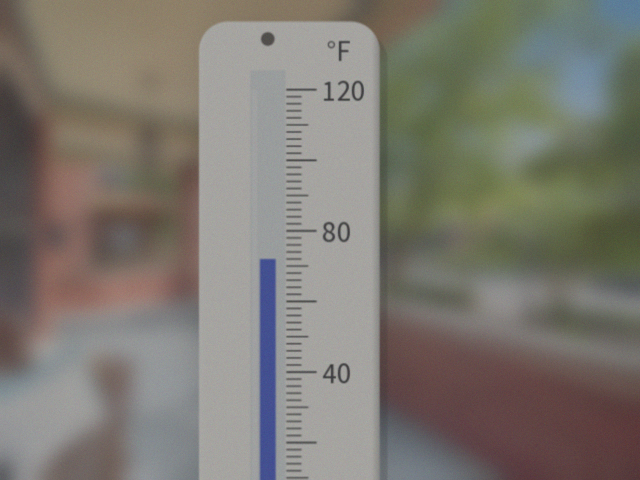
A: 72 °F
